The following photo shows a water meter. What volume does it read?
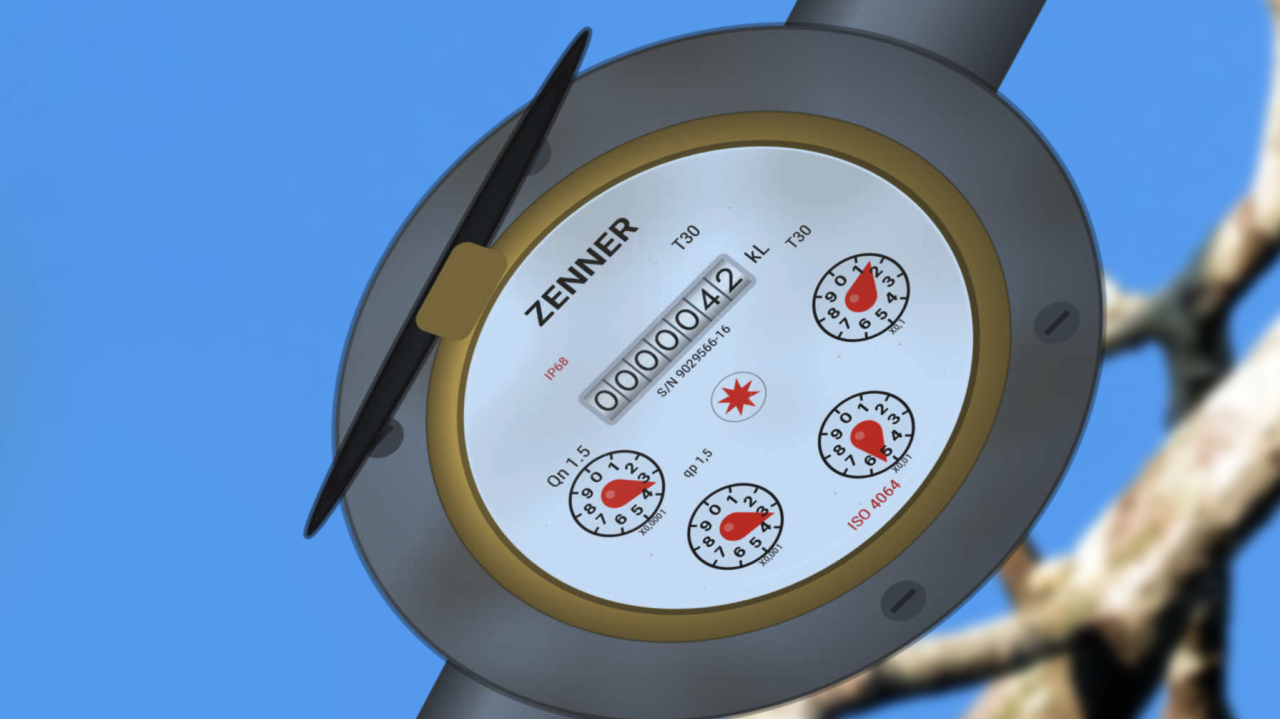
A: 42.1533 kL
